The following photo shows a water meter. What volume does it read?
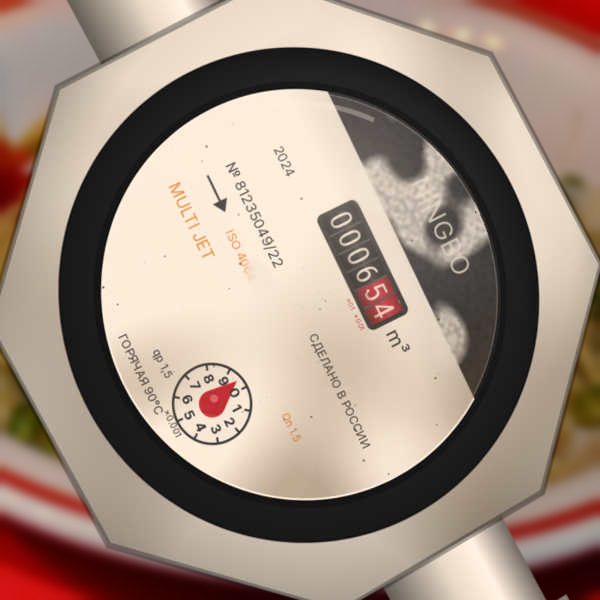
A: 6.539 m³
